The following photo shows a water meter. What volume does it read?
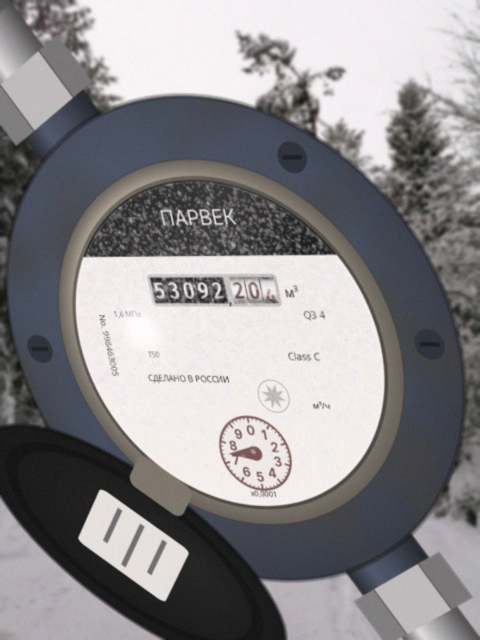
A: 53092.2037 m³
